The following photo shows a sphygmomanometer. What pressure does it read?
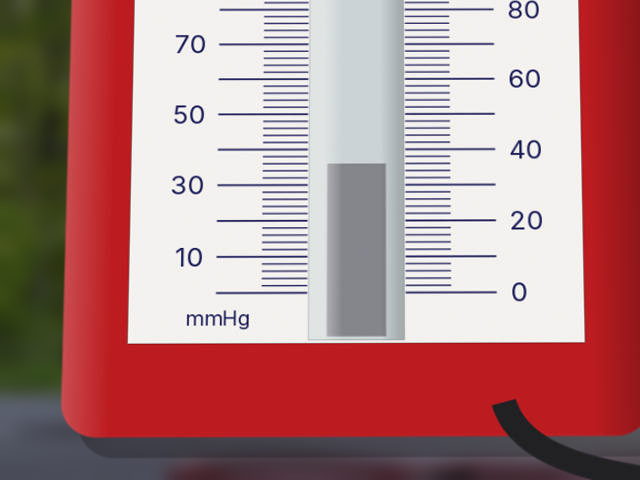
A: 36 mmHg
